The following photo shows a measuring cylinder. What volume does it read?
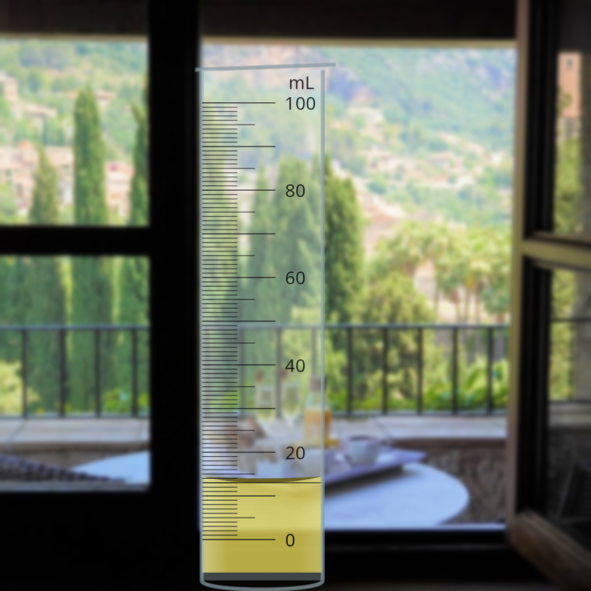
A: 13 mL
